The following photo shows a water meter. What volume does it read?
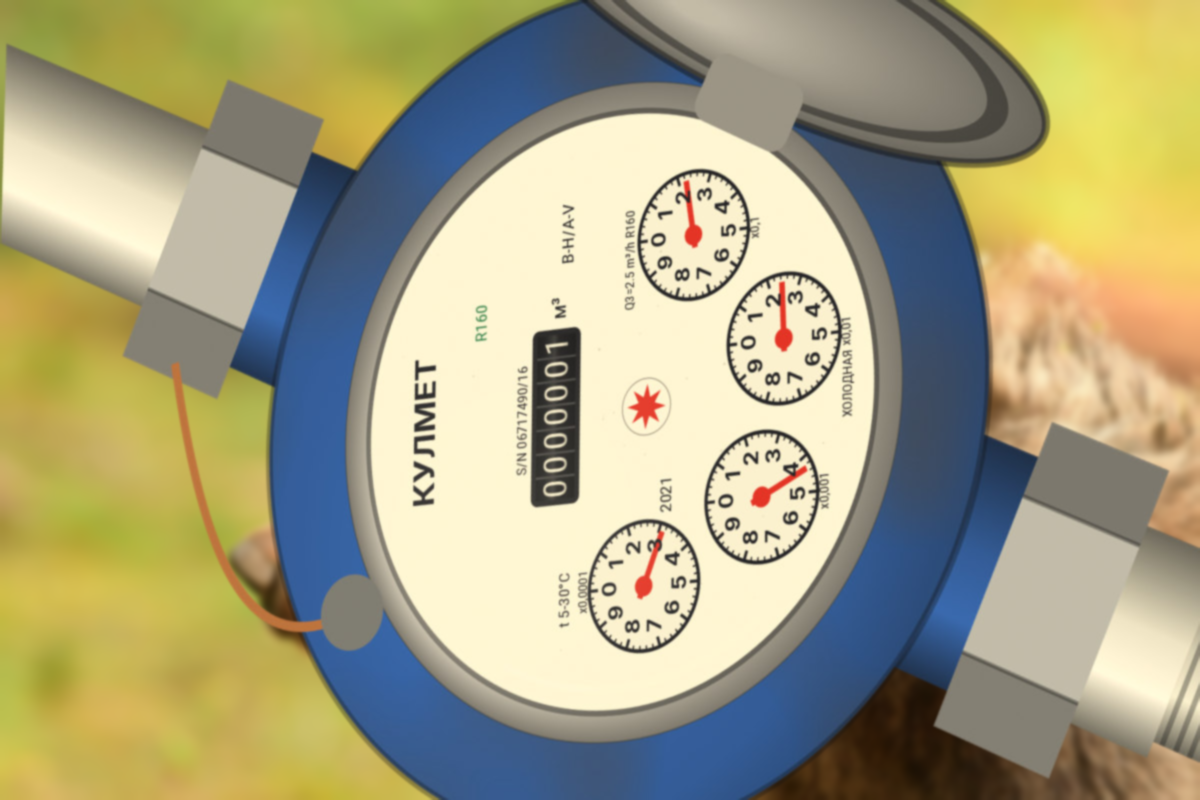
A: 1.2243 m³
